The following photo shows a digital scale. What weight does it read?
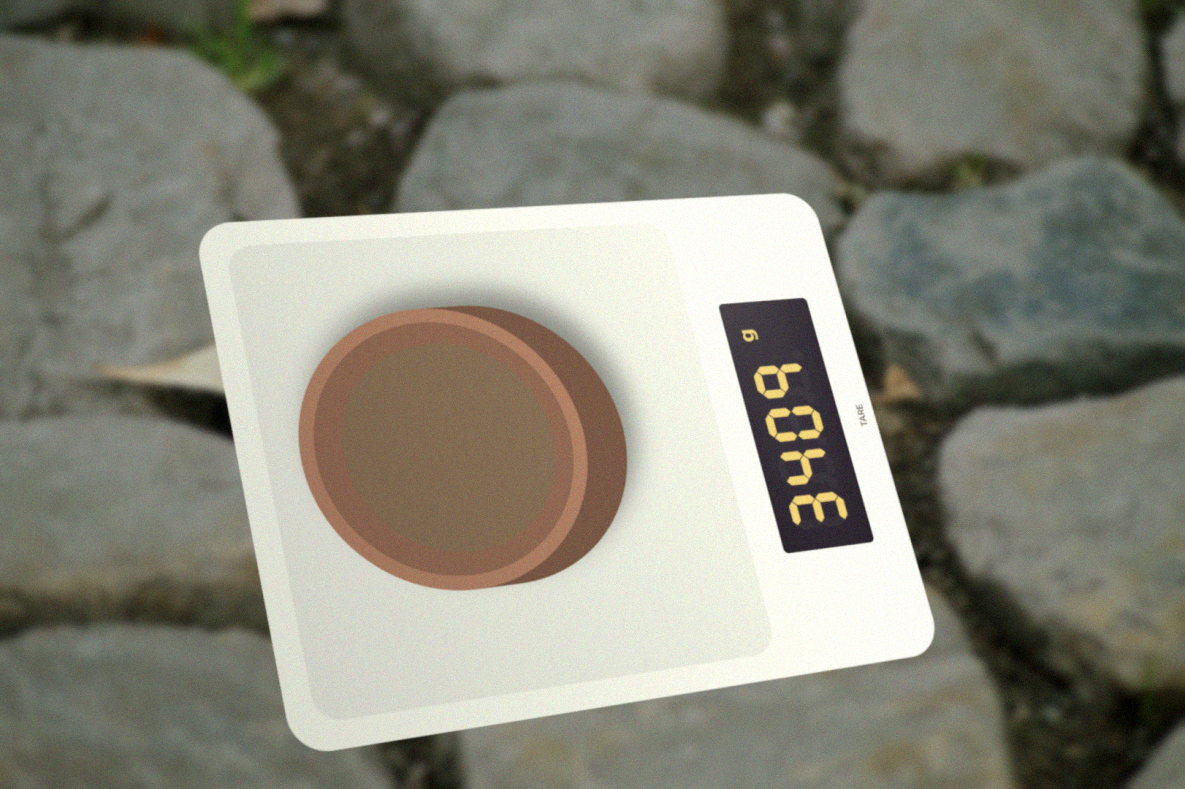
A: 3409 g
